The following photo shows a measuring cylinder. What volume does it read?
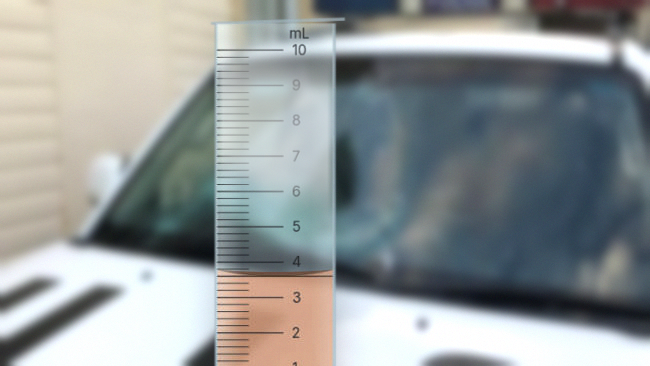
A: 3.6 mL
